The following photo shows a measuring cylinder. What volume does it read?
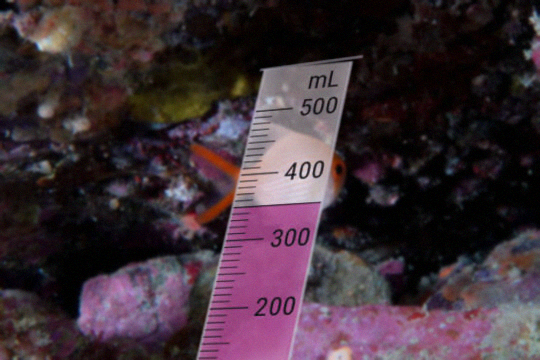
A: 350 mL
